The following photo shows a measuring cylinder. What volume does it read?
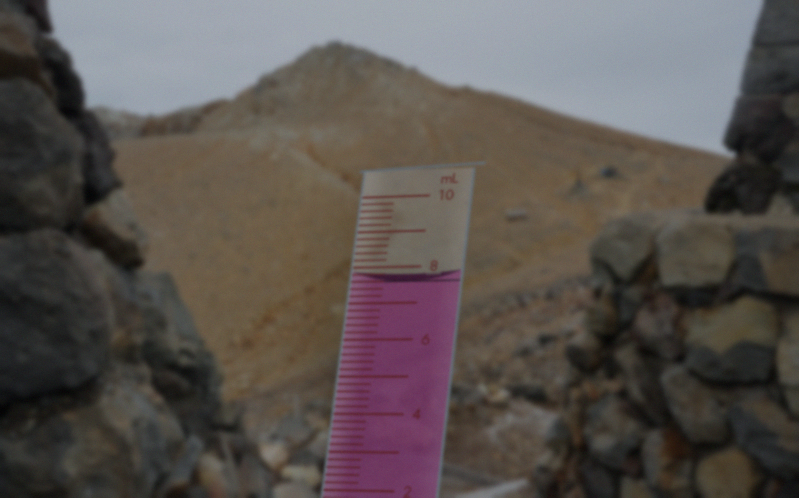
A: 7.6 mL
